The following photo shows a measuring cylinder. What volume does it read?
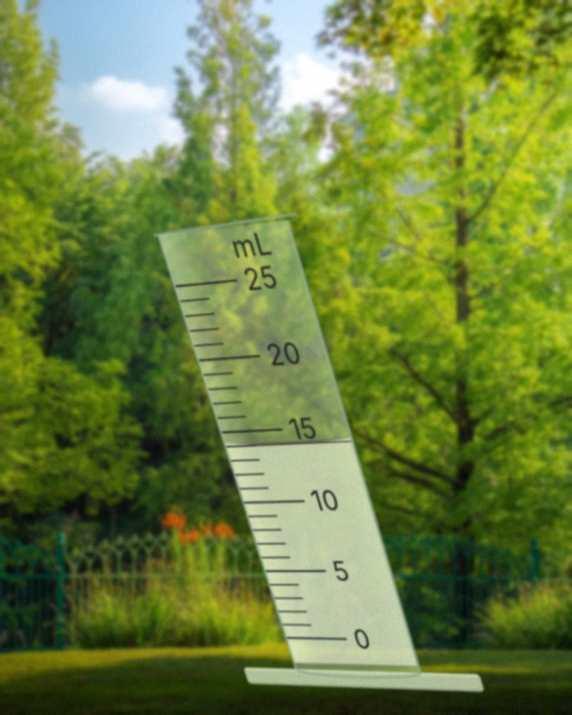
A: 14 mL
